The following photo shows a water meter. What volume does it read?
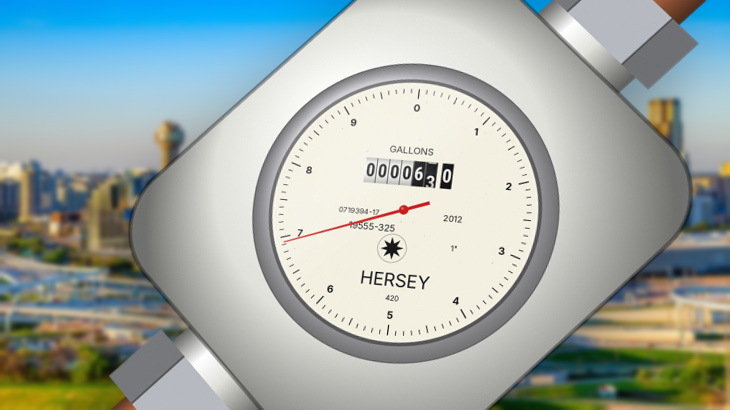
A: 626.9 gal
